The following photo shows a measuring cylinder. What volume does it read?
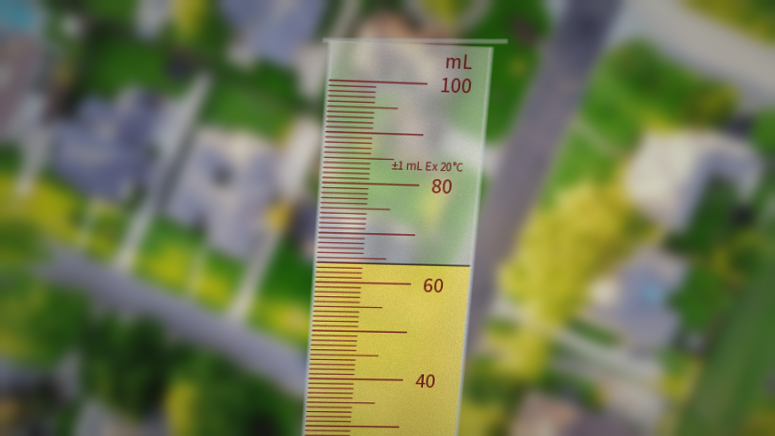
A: 64 mL
